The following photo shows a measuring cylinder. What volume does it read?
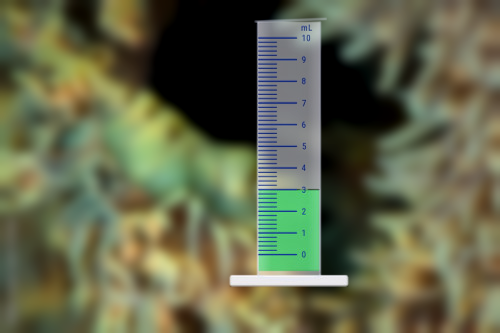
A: 3 mL
